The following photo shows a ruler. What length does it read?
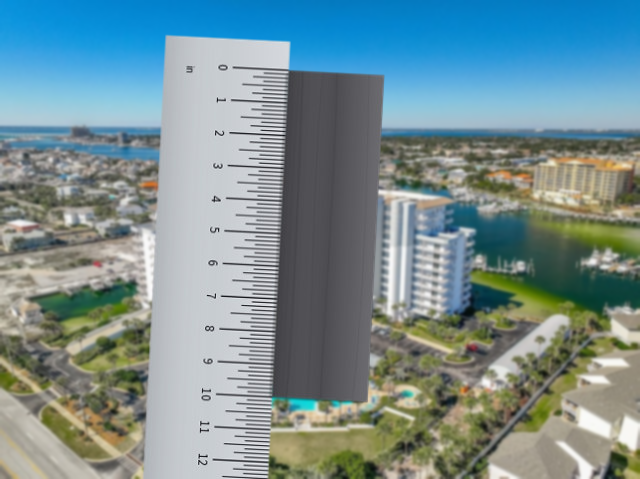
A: 10 in
